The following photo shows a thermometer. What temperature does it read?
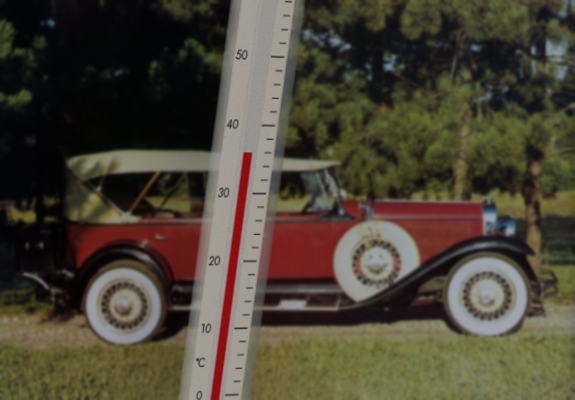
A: 36 °C
